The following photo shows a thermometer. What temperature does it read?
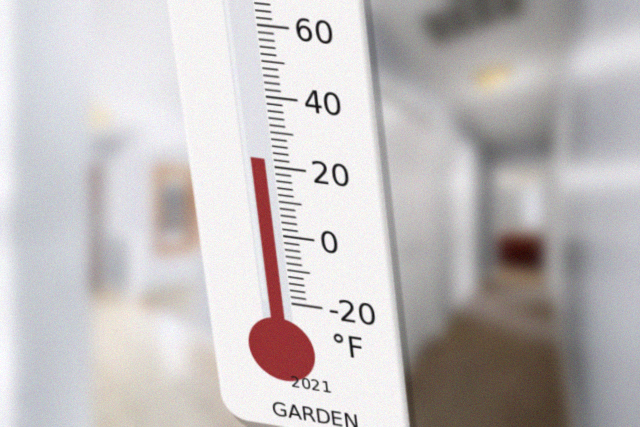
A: 22 °F
